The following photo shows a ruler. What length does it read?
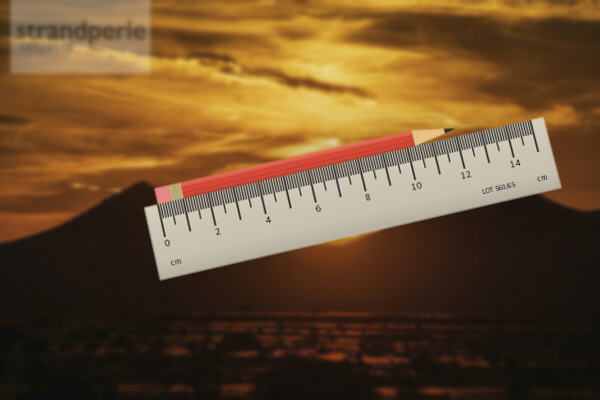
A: 12 cm
